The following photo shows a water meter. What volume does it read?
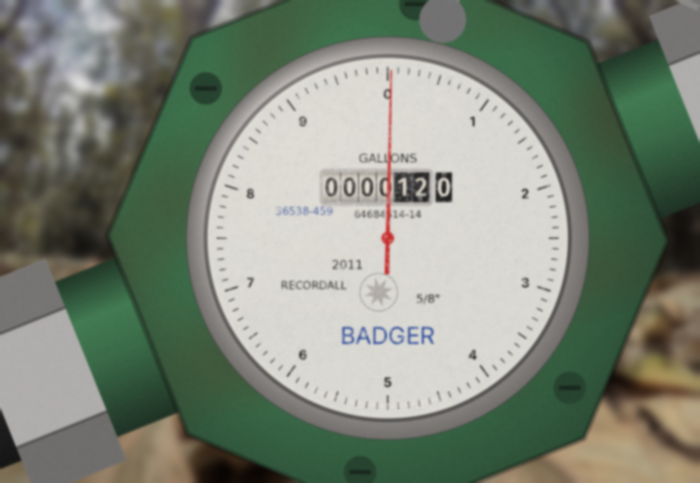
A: 120.0 gal
